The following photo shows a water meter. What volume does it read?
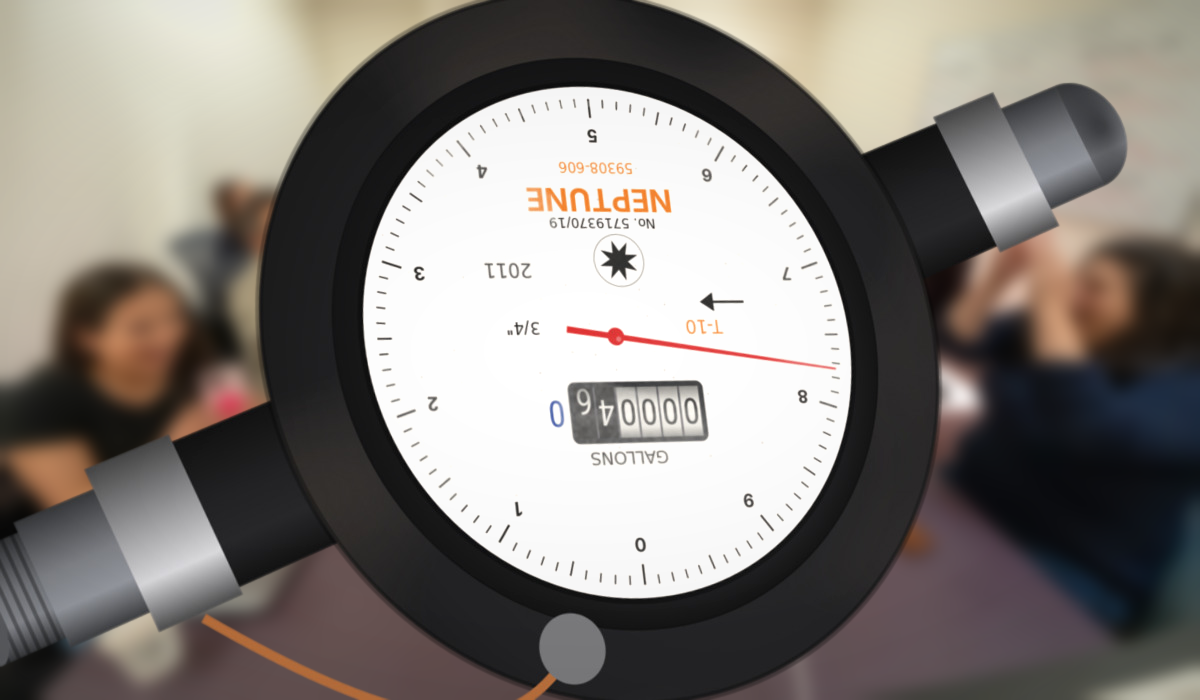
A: 457.7 gal
